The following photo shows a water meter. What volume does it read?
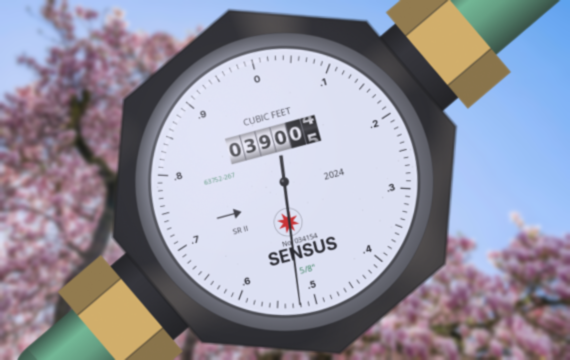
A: 39004.52 ft³
